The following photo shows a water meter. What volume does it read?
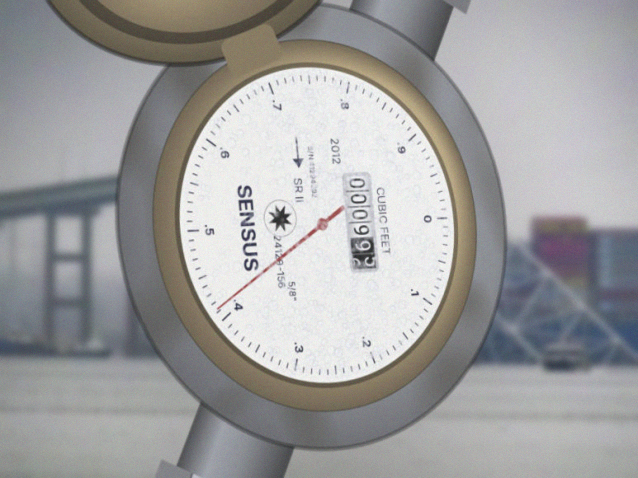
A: 995.41 ft³
